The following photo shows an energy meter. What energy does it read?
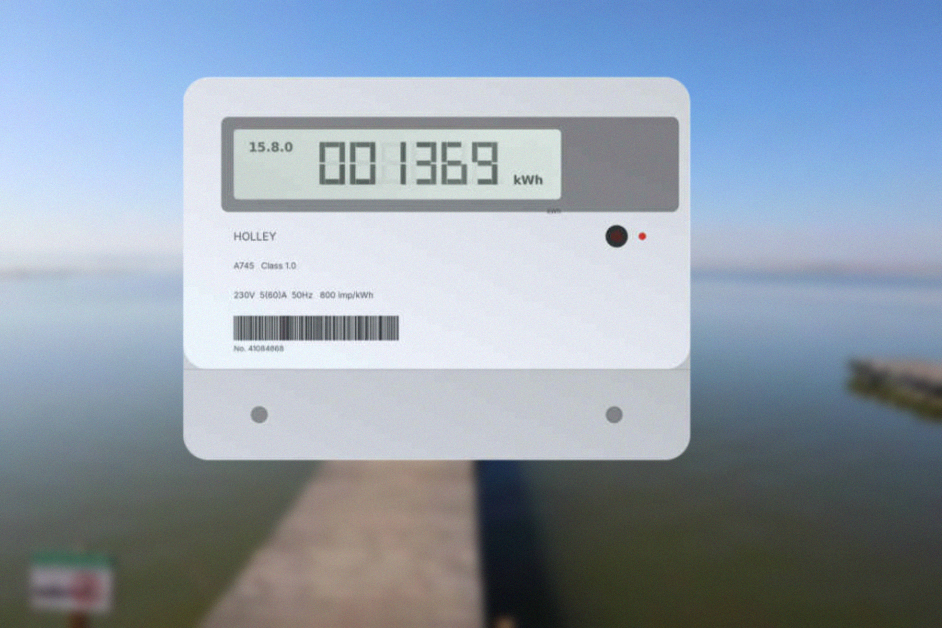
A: 1369 kWh
